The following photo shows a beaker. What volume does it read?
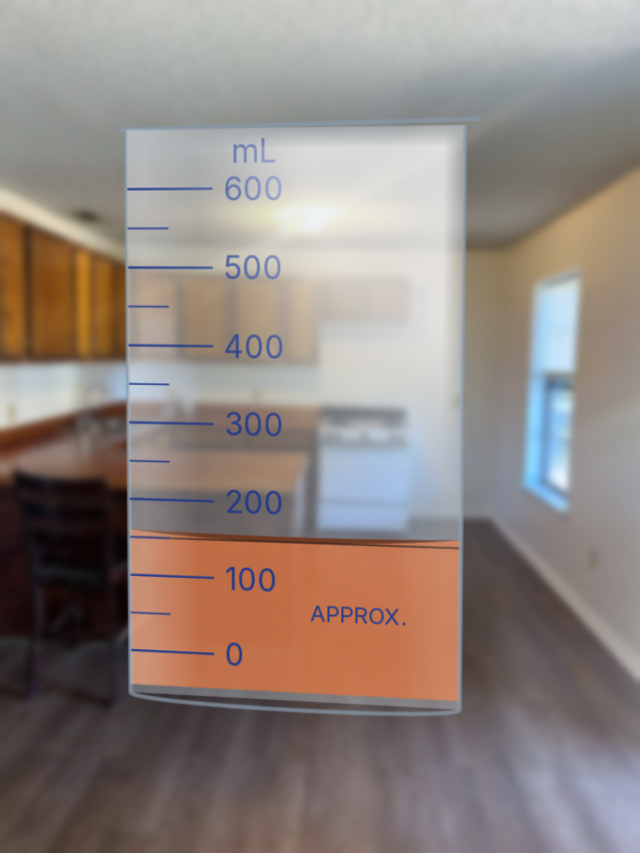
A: 150 mL
